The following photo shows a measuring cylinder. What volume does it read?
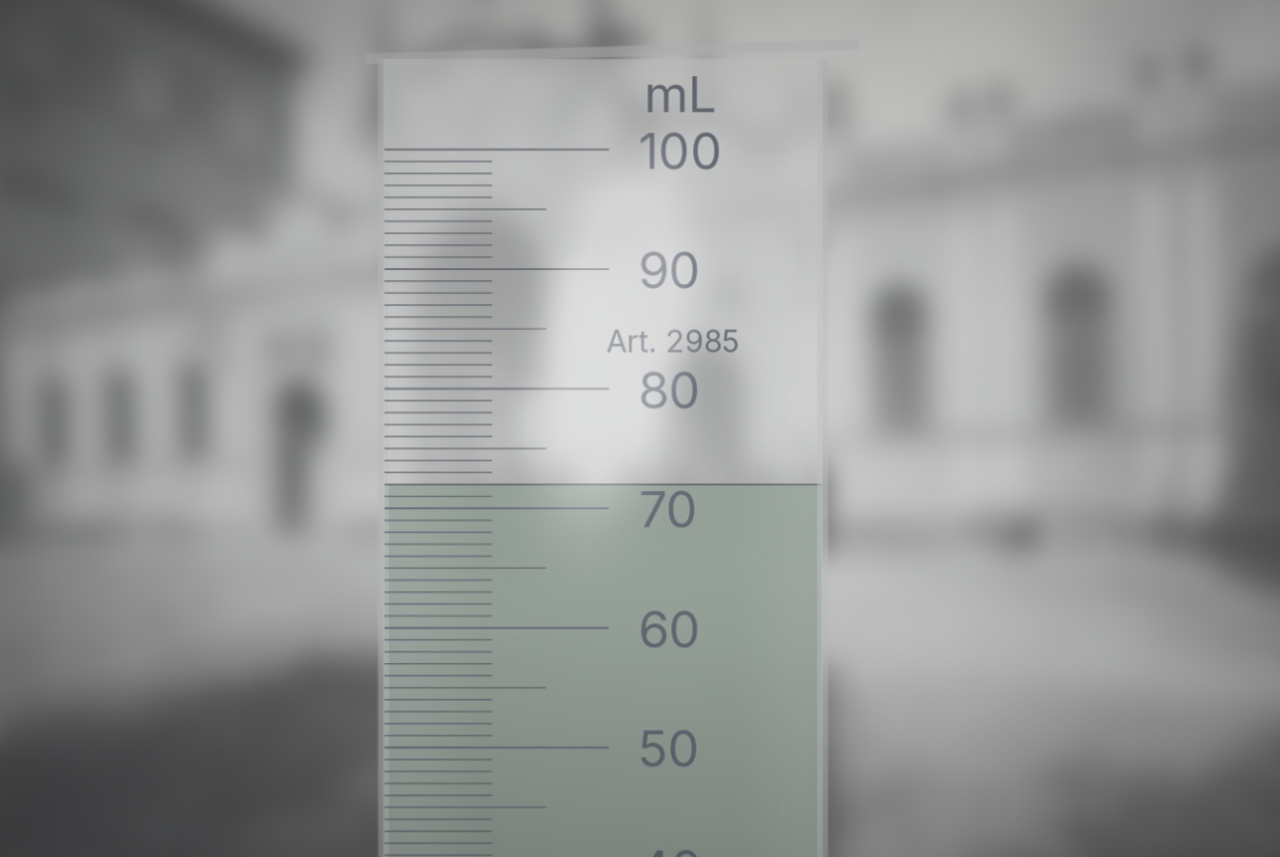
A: 72 mL
